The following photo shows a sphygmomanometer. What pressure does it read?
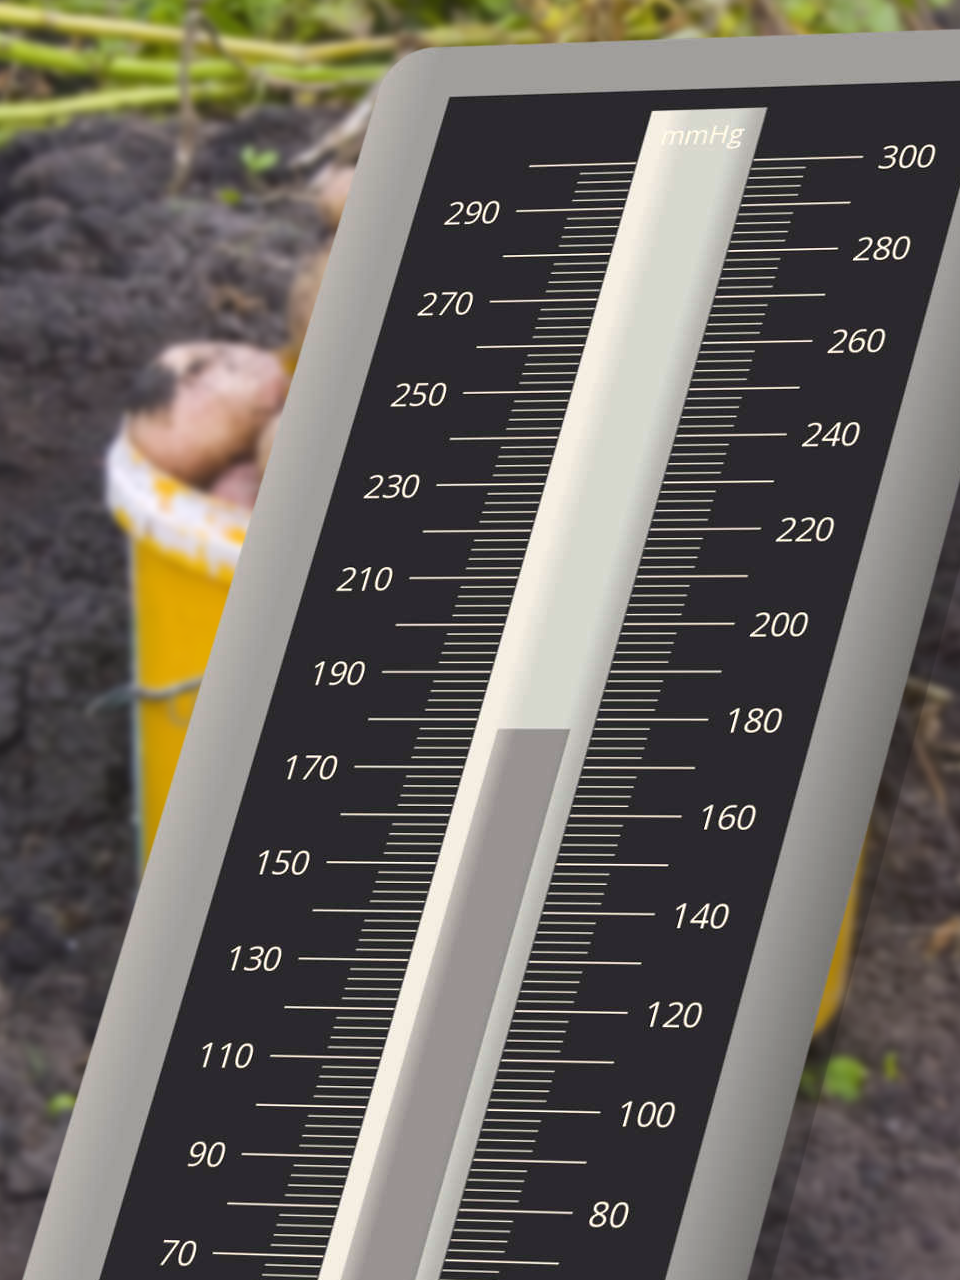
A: 178 mmHg
